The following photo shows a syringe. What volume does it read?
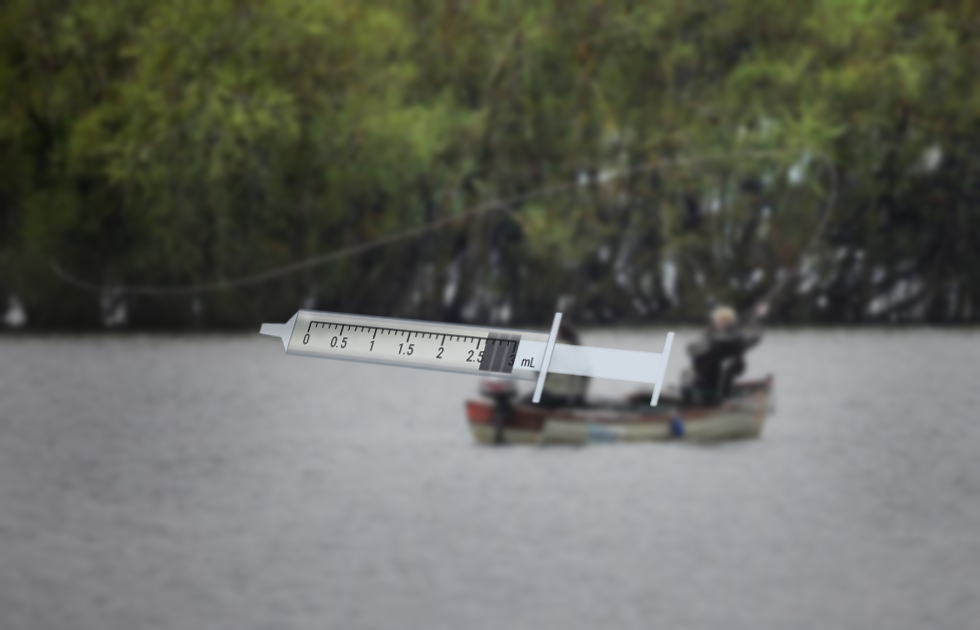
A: 2.6 mL
